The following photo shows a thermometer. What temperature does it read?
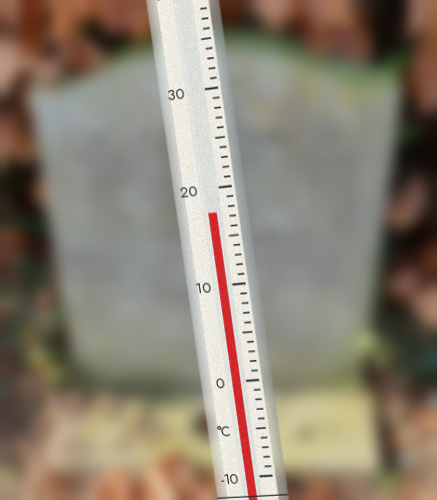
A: 17.5 °C
